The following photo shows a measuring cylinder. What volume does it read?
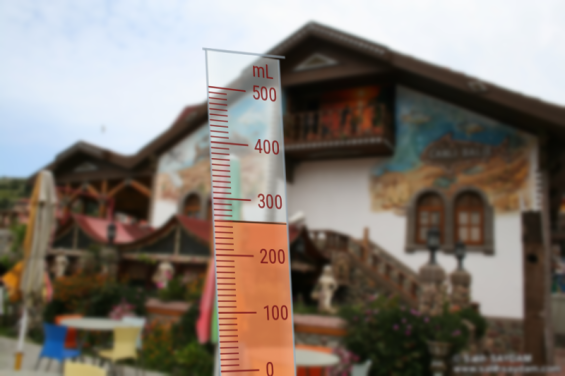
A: 260 mL
